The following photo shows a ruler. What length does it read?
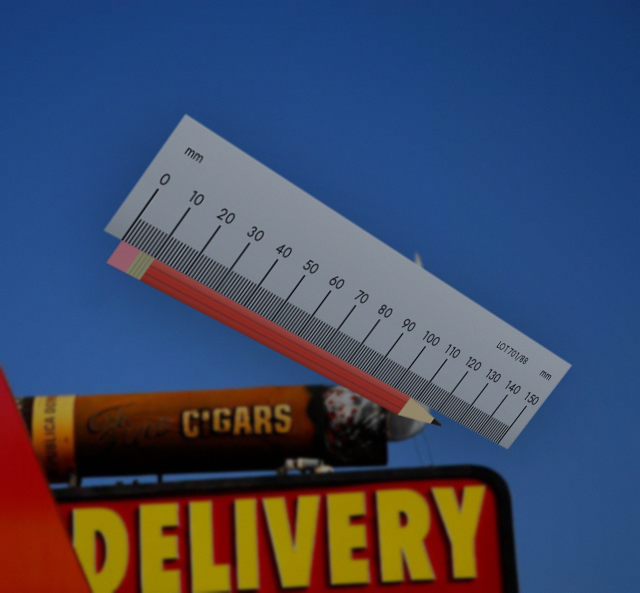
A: 125 mm
